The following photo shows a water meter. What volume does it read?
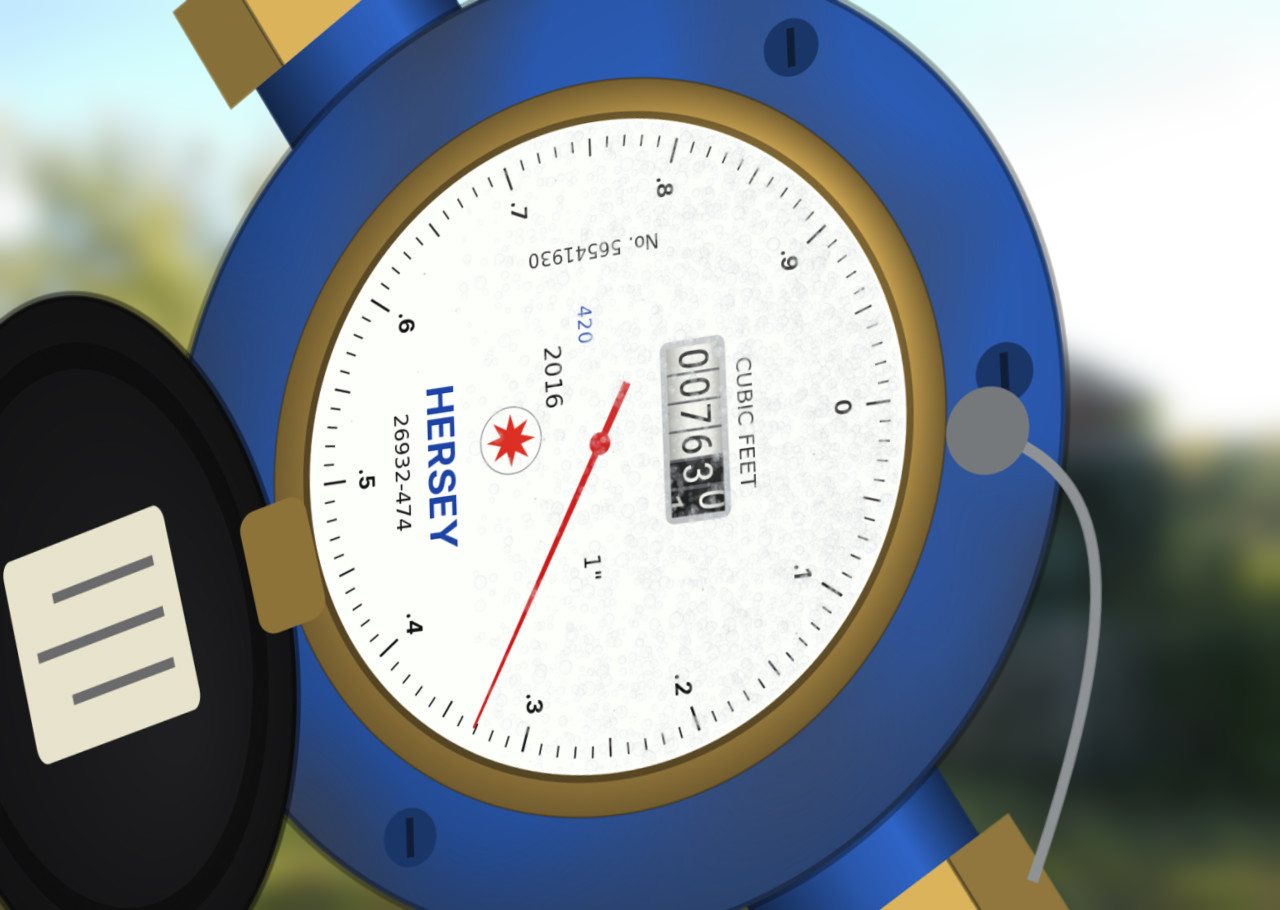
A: 7630.33 ft³
